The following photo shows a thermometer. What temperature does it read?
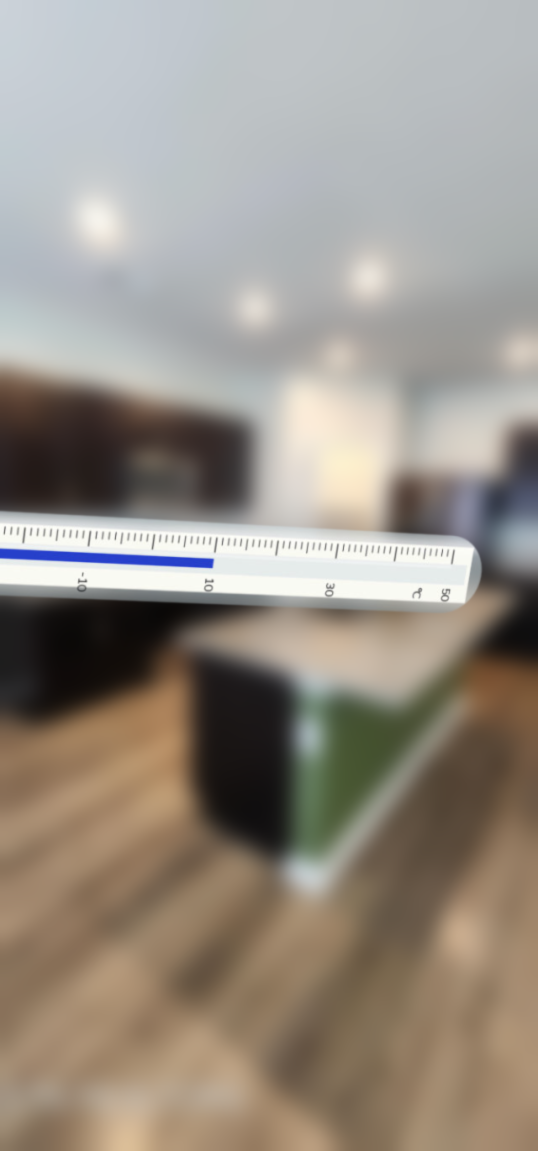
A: 10 °C
